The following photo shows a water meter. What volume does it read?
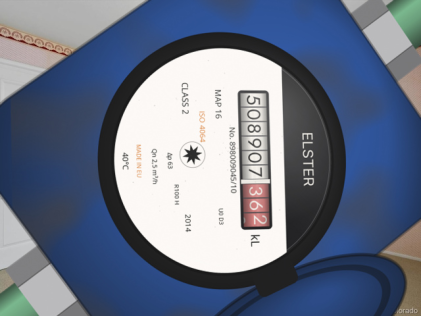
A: 508907.362 kL
